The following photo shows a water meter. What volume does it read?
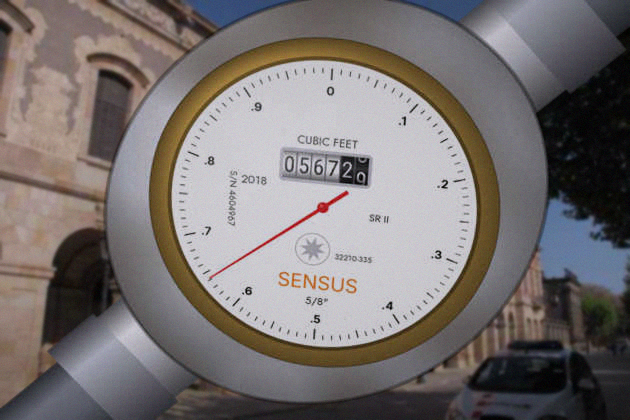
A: 56728.64 ft³
